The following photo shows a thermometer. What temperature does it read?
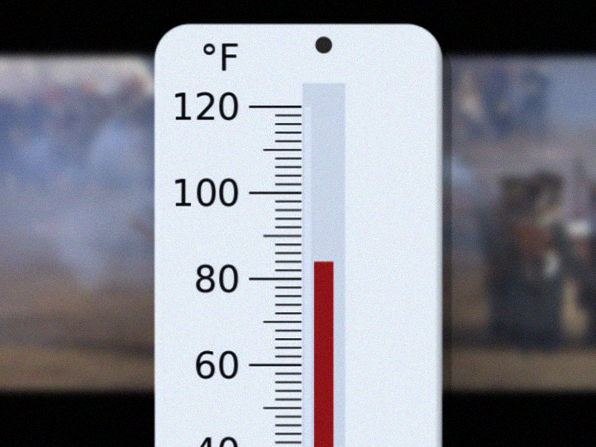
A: 84 °F
